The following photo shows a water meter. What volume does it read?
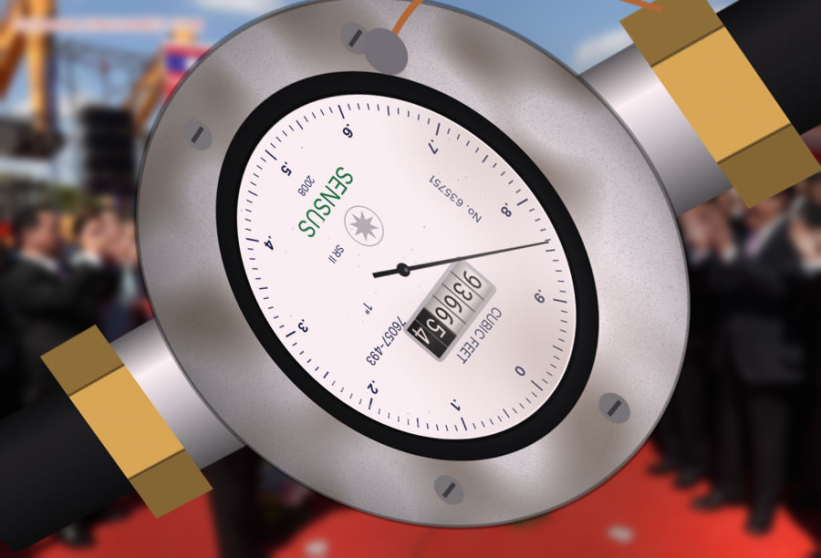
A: 936653.84 ft³
